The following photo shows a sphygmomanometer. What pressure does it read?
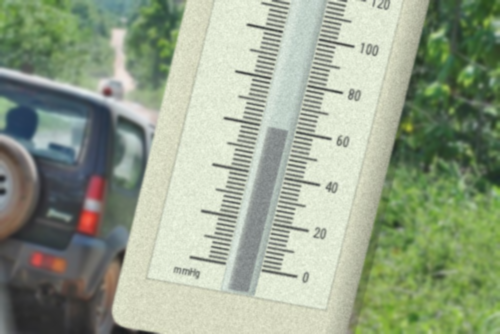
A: 60 mmHg
